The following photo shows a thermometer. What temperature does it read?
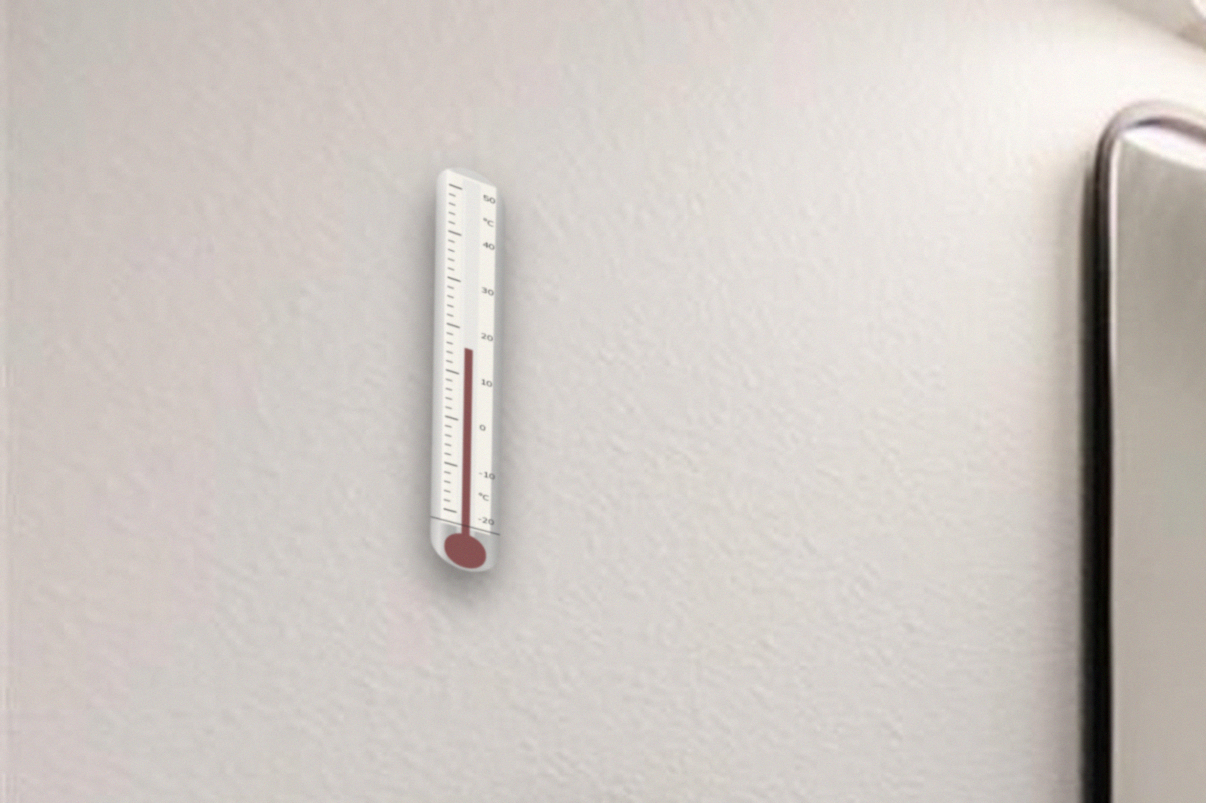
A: 16 °C
